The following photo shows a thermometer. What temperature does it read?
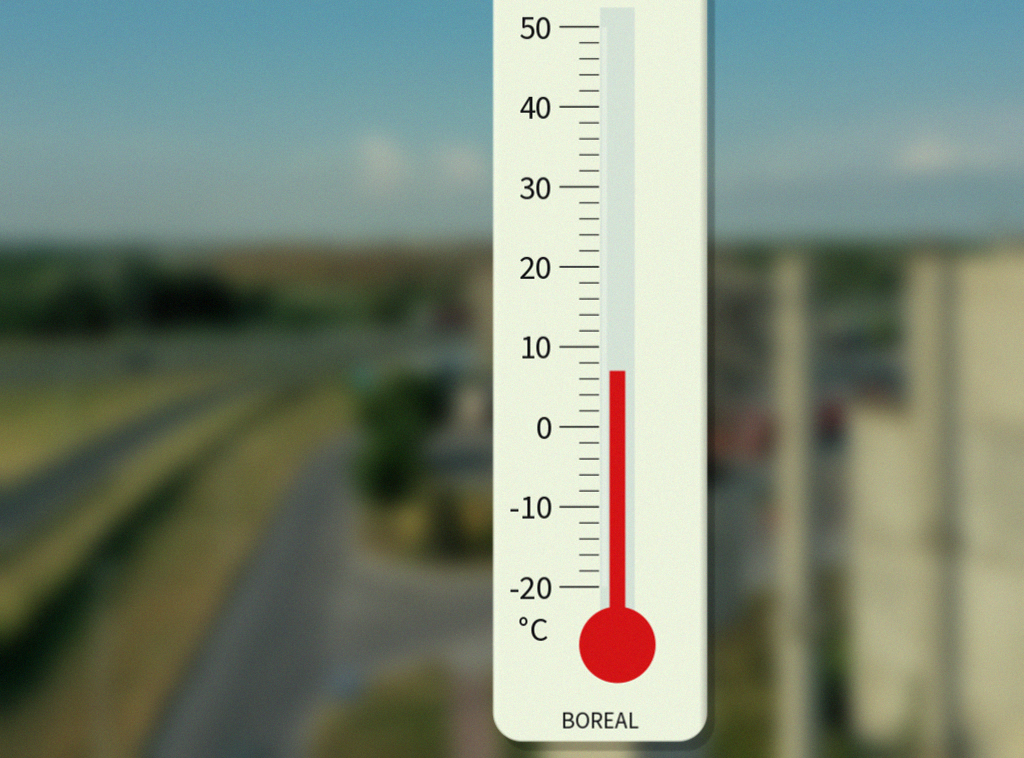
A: 7 °C
